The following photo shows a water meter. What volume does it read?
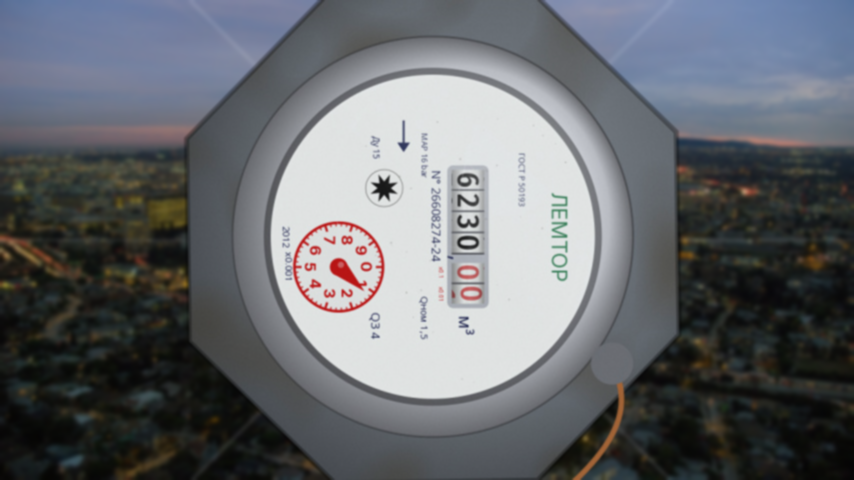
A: 6230.001 m³
